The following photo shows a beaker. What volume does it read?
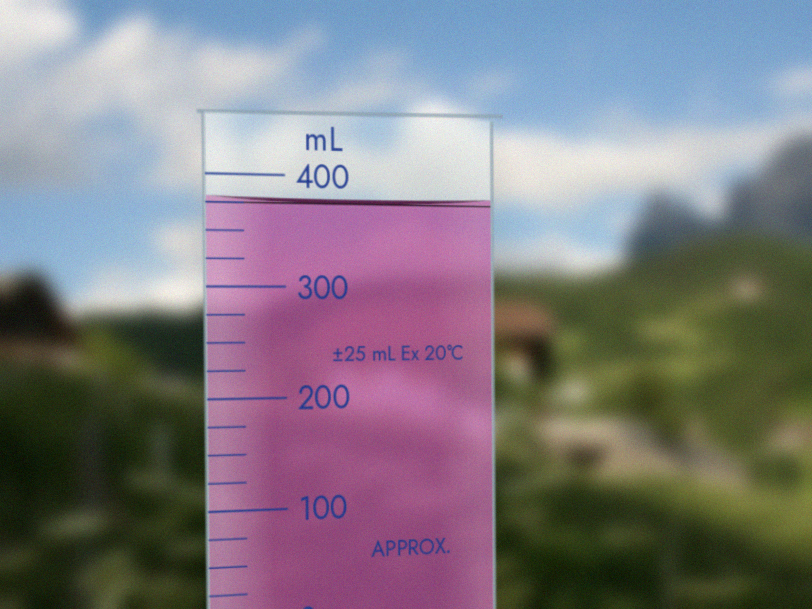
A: 375 mL
